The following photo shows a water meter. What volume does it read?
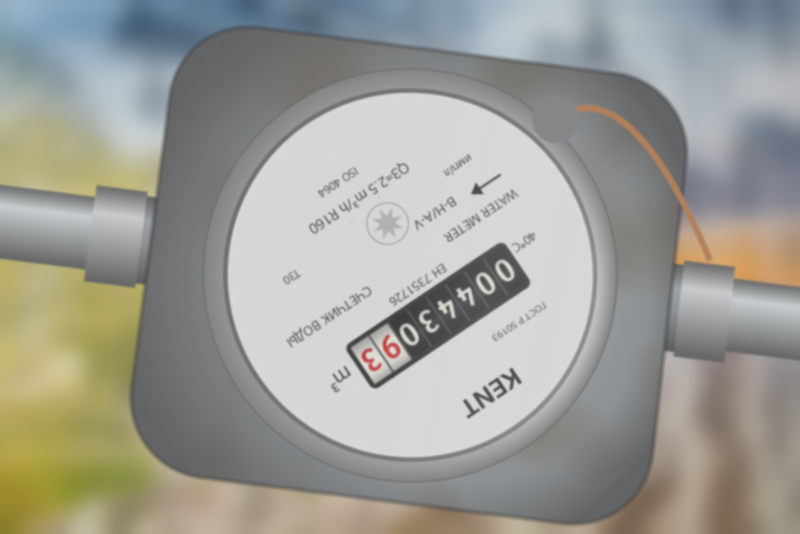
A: 4430.93 m³
